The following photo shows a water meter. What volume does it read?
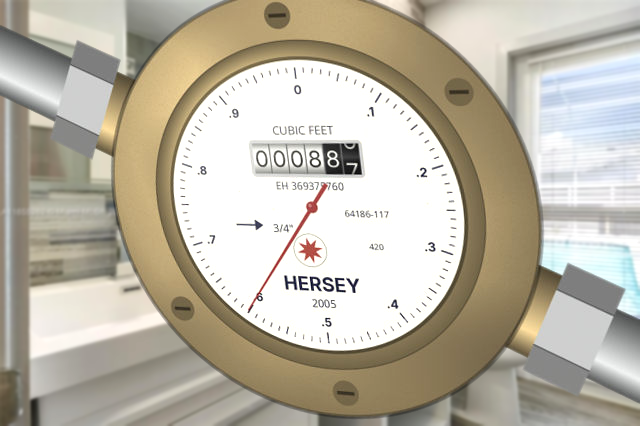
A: 886.60 ft³
